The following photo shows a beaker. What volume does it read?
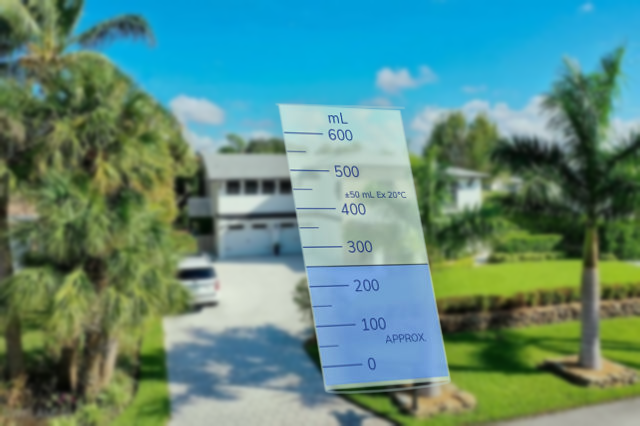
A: 250 mL
